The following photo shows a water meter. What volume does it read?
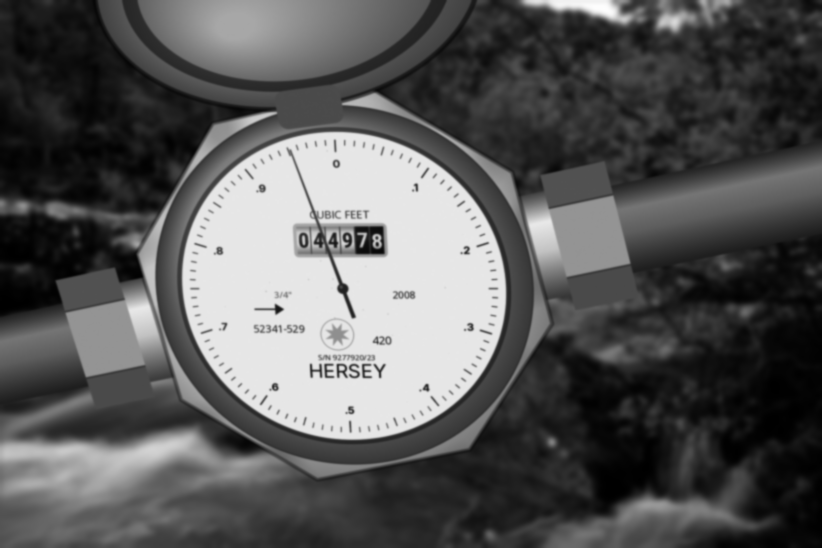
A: 44977.95 ft³
